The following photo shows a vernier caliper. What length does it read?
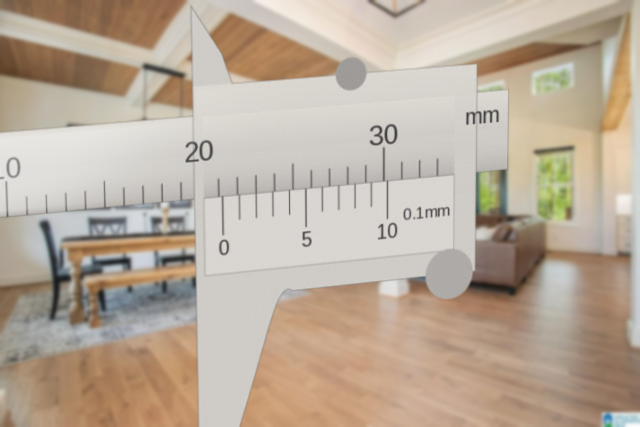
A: 21.2 mm
